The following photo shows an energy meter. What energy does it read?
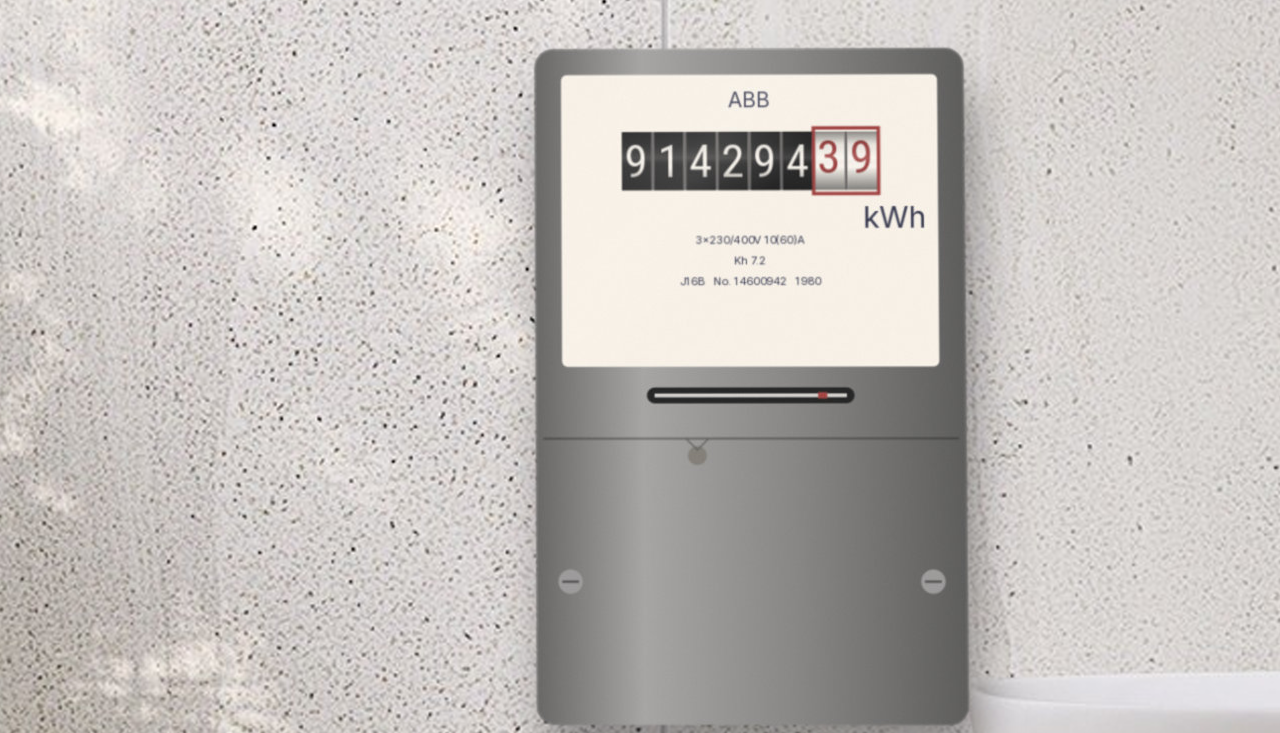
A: 914294.39 kWh
